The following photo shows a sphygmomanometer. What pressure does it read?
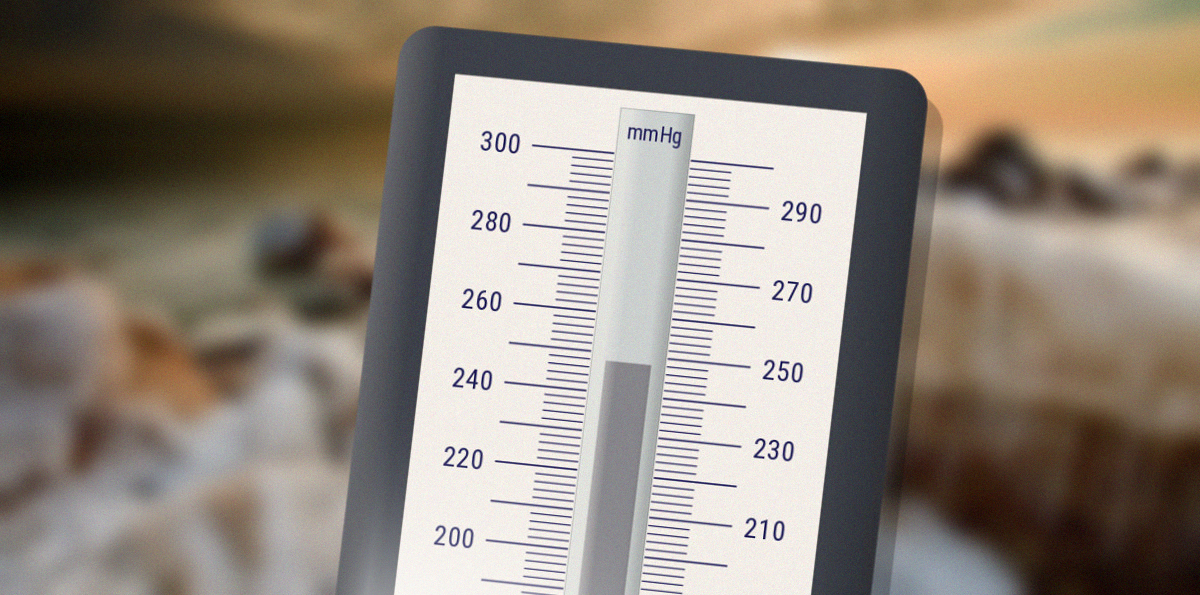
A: 248 mmHg
